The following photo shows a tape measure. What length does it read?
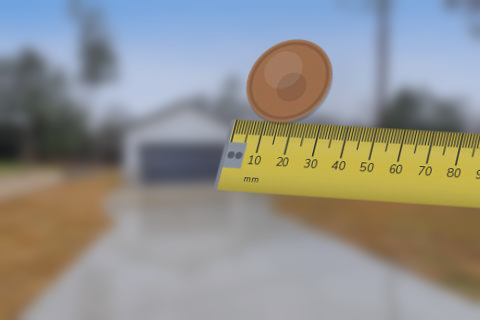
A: 30 mm
